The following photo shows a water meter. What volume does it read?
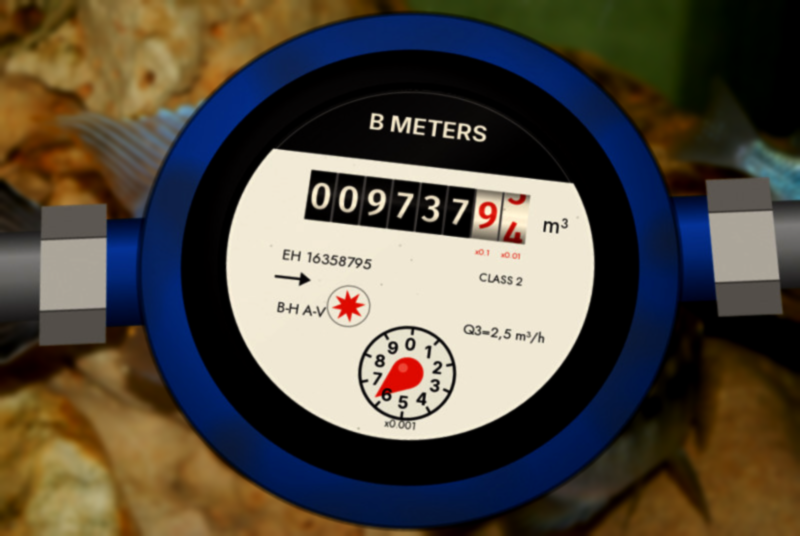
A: 9737.936 m³
